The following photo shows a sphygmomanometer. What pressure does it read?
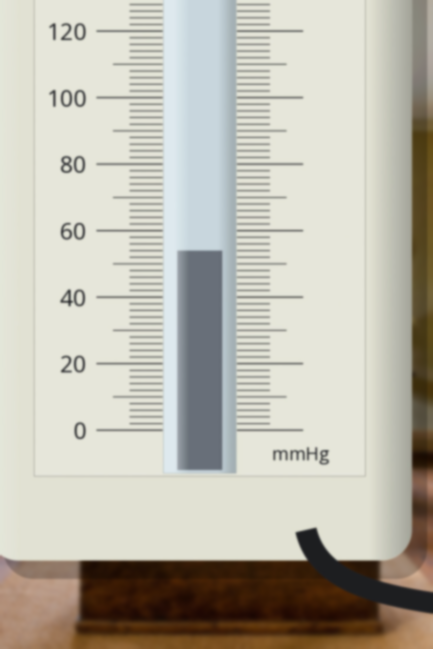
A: 54 mmHg
